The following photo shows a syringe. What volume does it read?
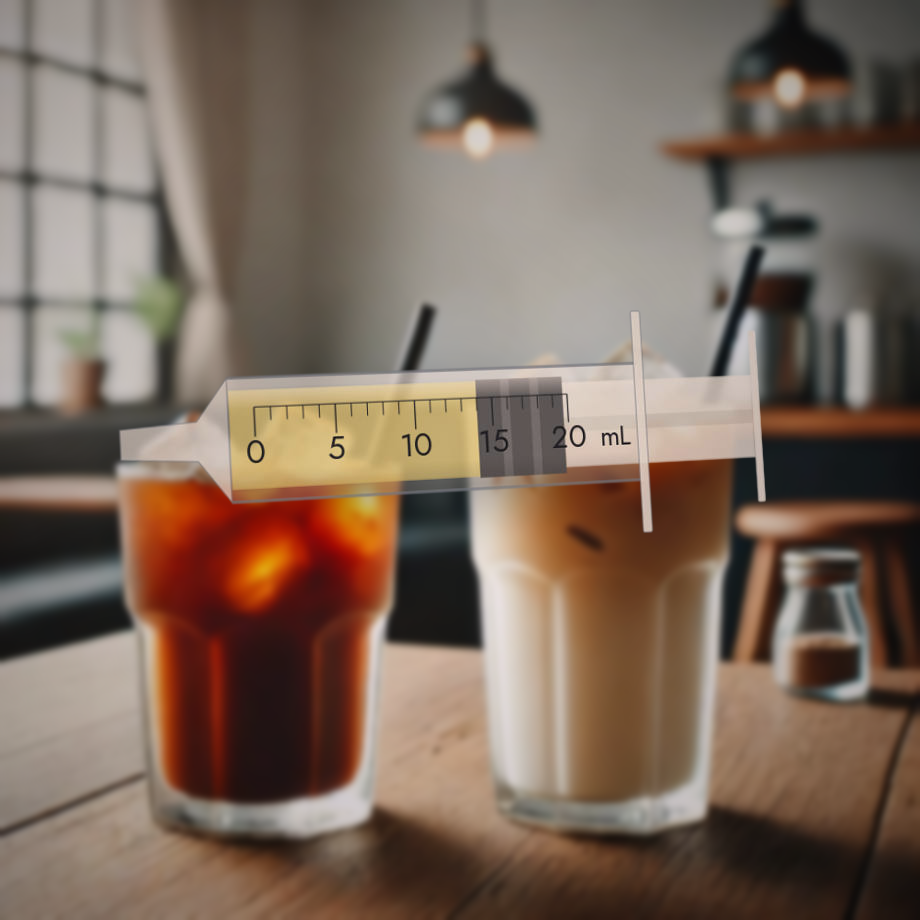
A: 14 mL
